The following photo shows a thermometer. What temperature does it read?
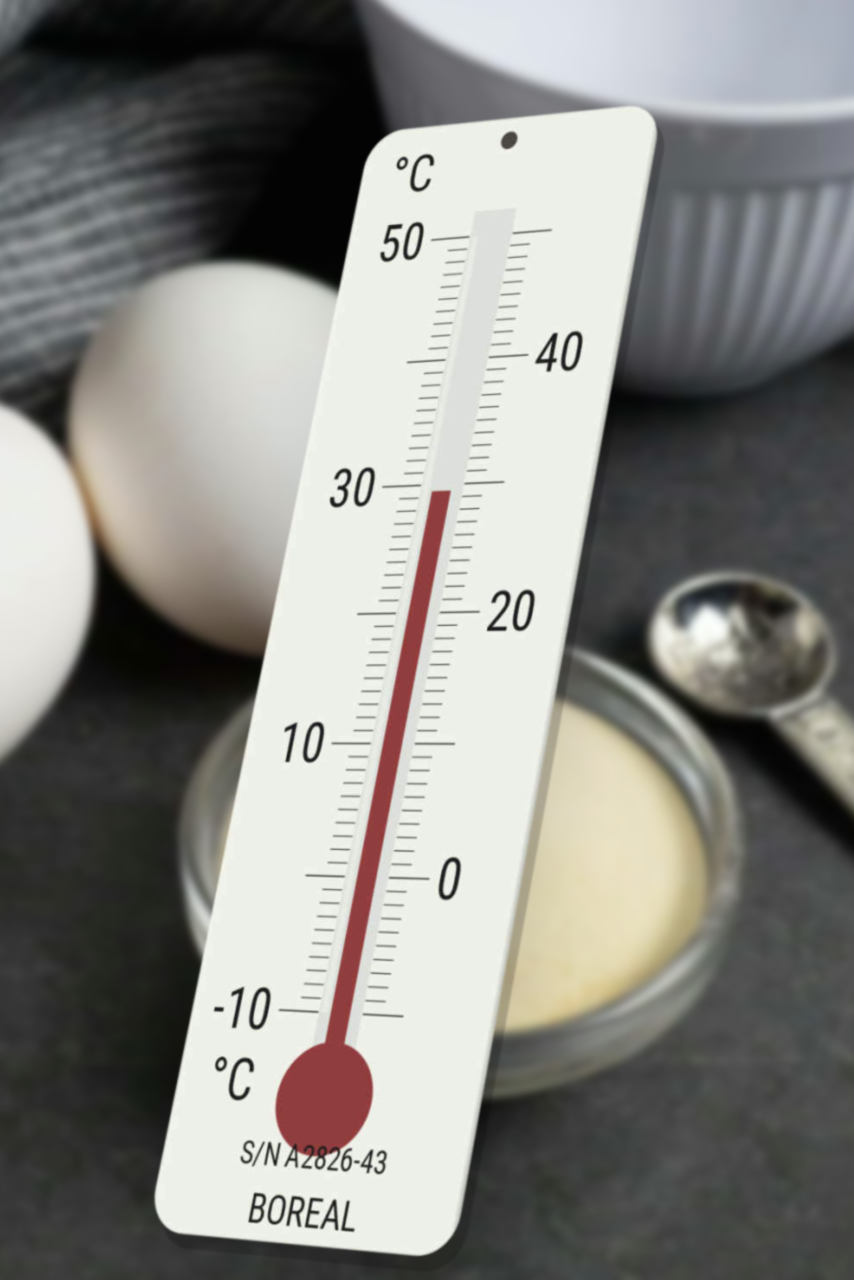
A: 29.5 °C
